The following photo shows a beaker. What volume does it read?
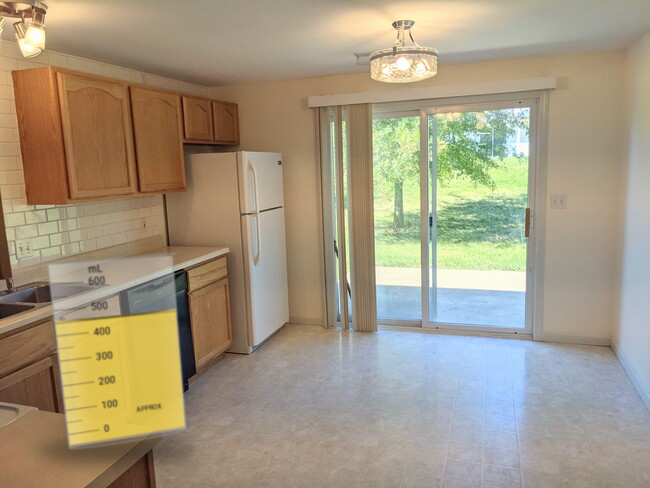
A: 450 mL
